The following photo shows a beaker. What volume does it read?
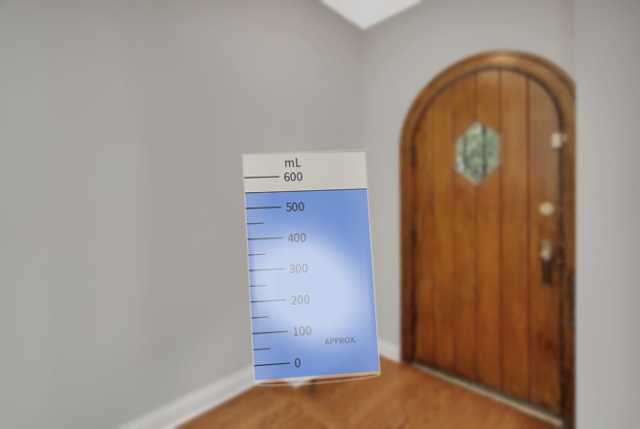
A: 550 mL
